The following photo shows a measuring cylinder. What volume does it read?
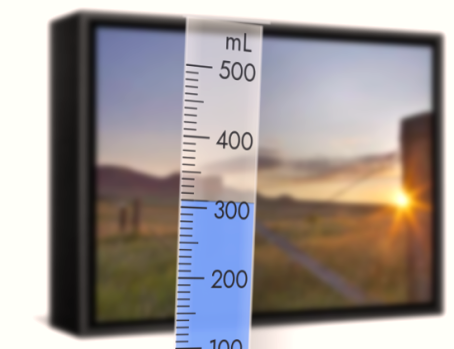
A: 310 mL
